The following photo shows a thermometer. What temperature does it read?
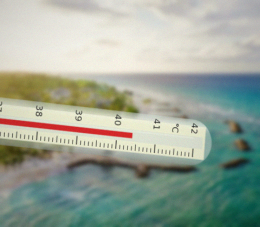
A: 40.4 °C
